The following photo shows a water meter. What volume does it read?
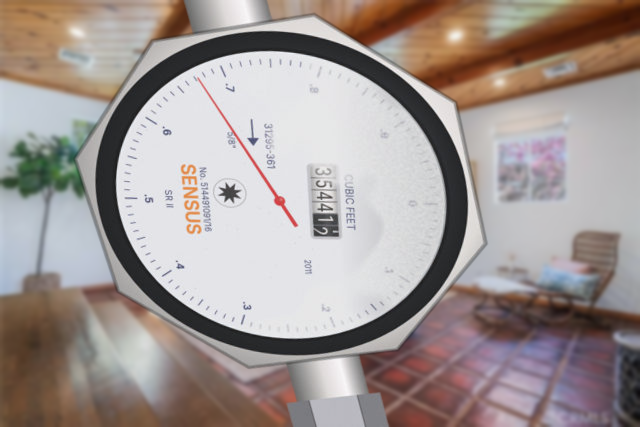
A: 354411.67 ft³
